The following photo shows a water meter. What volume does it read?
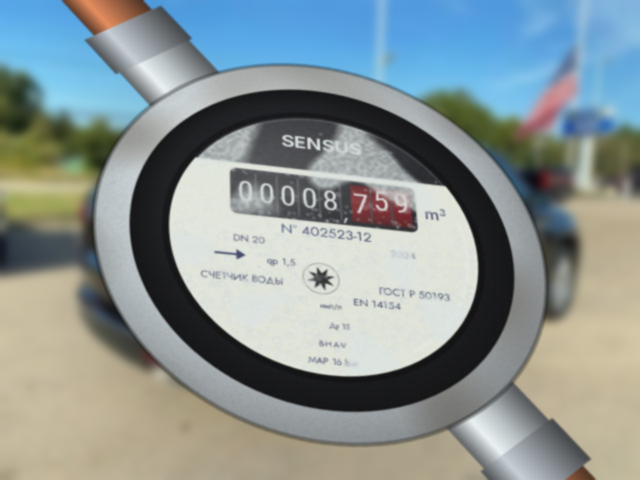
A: 8.759 m³
